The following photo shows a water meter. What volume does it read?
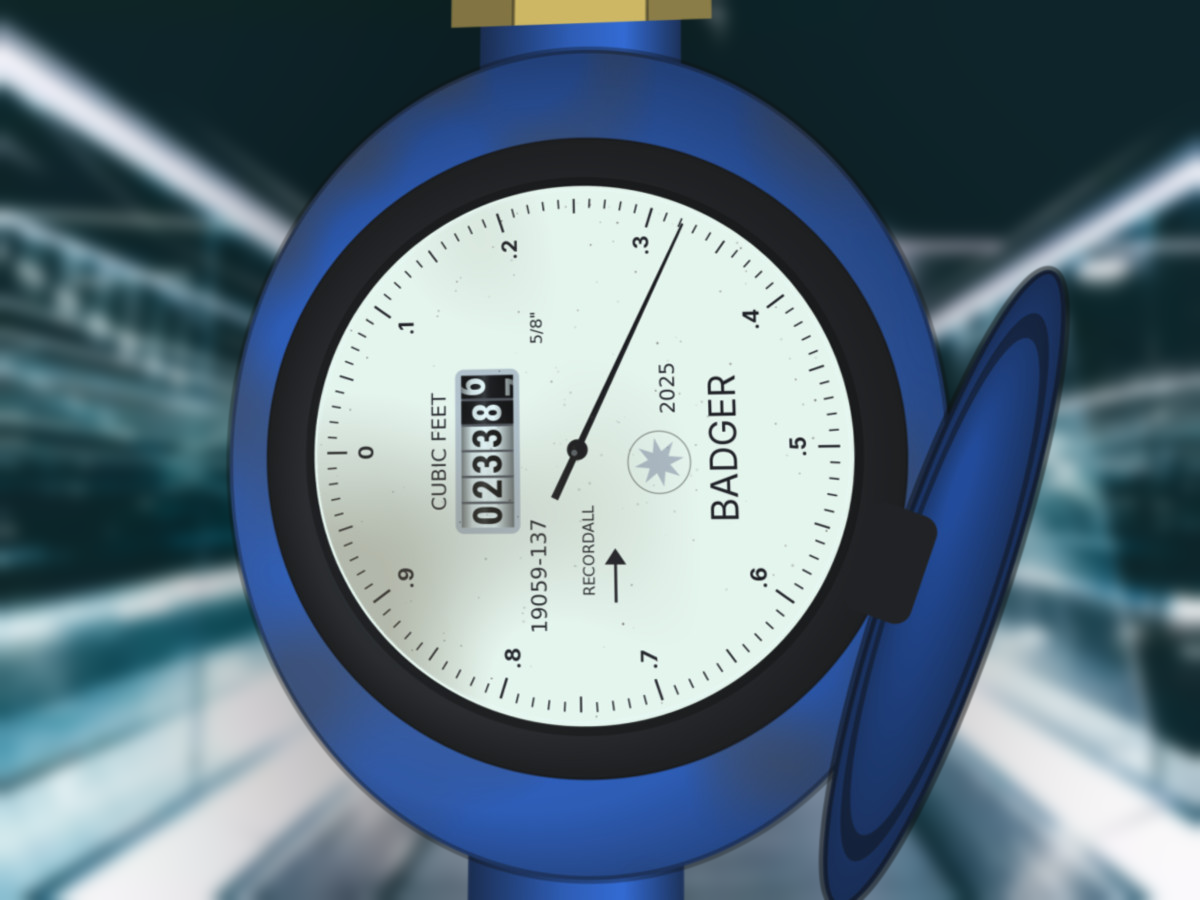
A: 23386.32 ft³
